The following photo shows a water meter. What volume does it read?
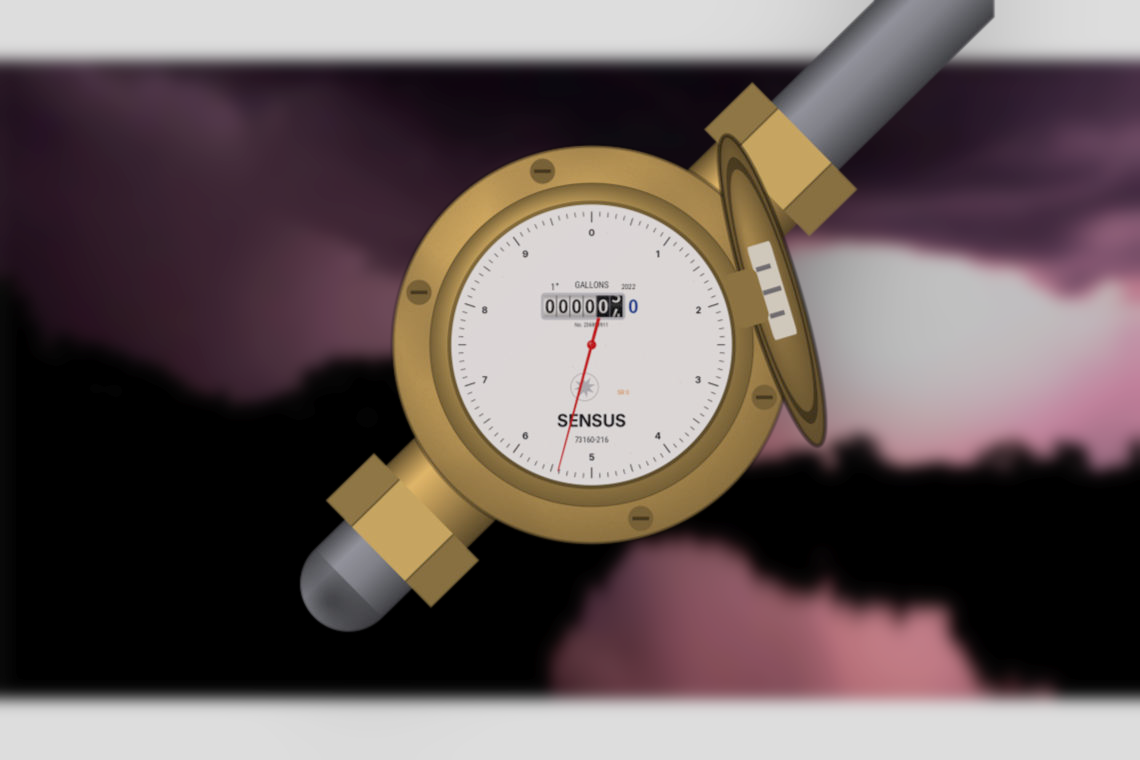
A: 35.4 gal
